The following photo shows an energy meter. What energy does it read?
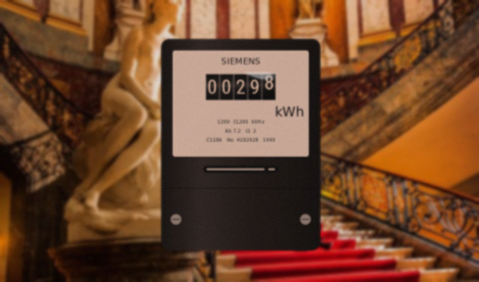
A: 298 kWh
